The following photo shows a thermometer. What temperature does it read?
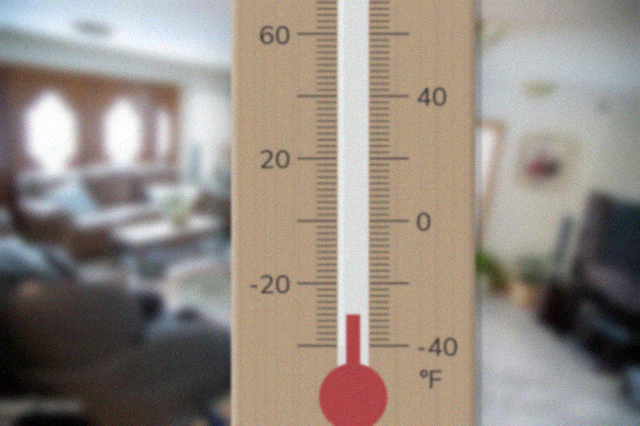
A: -30 °F
